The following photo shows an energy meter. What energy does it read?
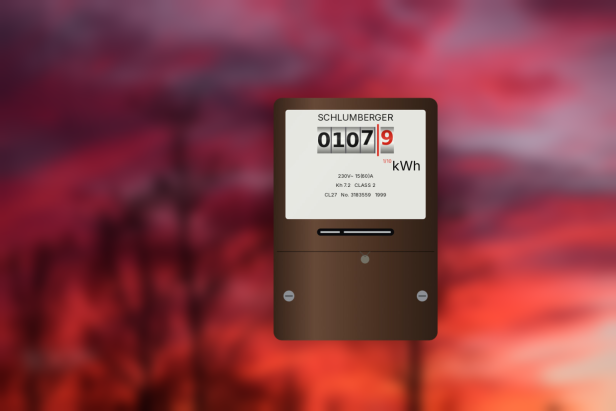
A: 107.9 kWh
